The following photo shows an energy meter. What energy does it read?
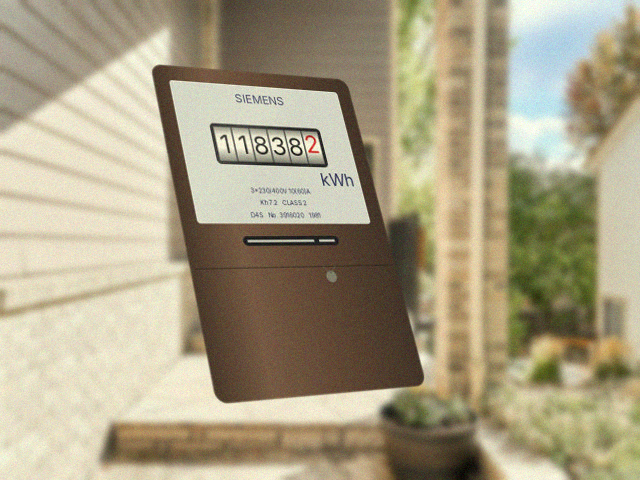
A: 11838.2 kWh
